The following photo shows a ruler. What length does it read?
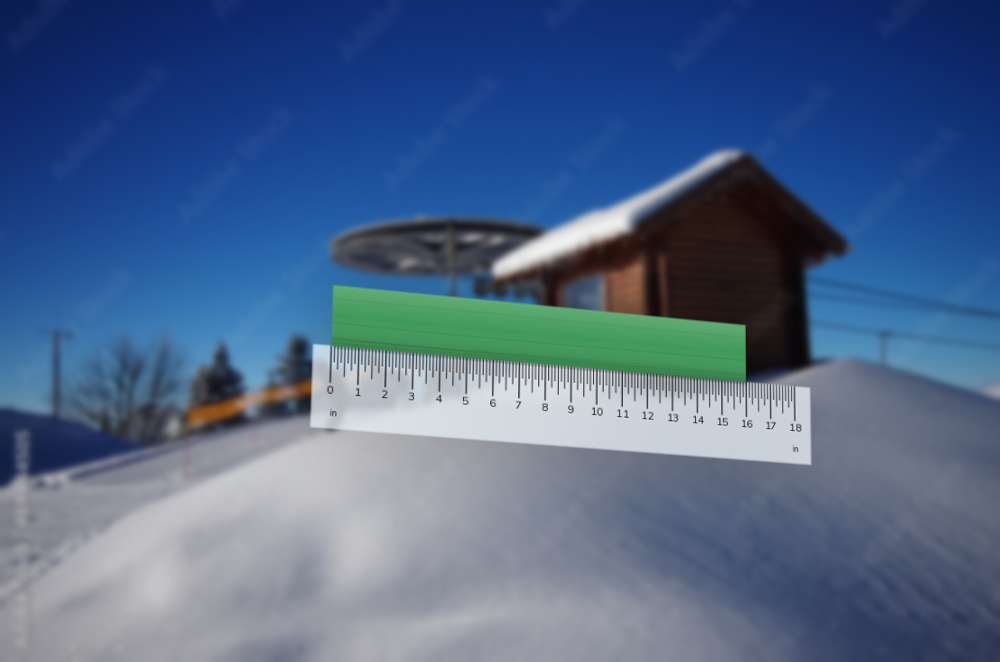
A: 16 in
